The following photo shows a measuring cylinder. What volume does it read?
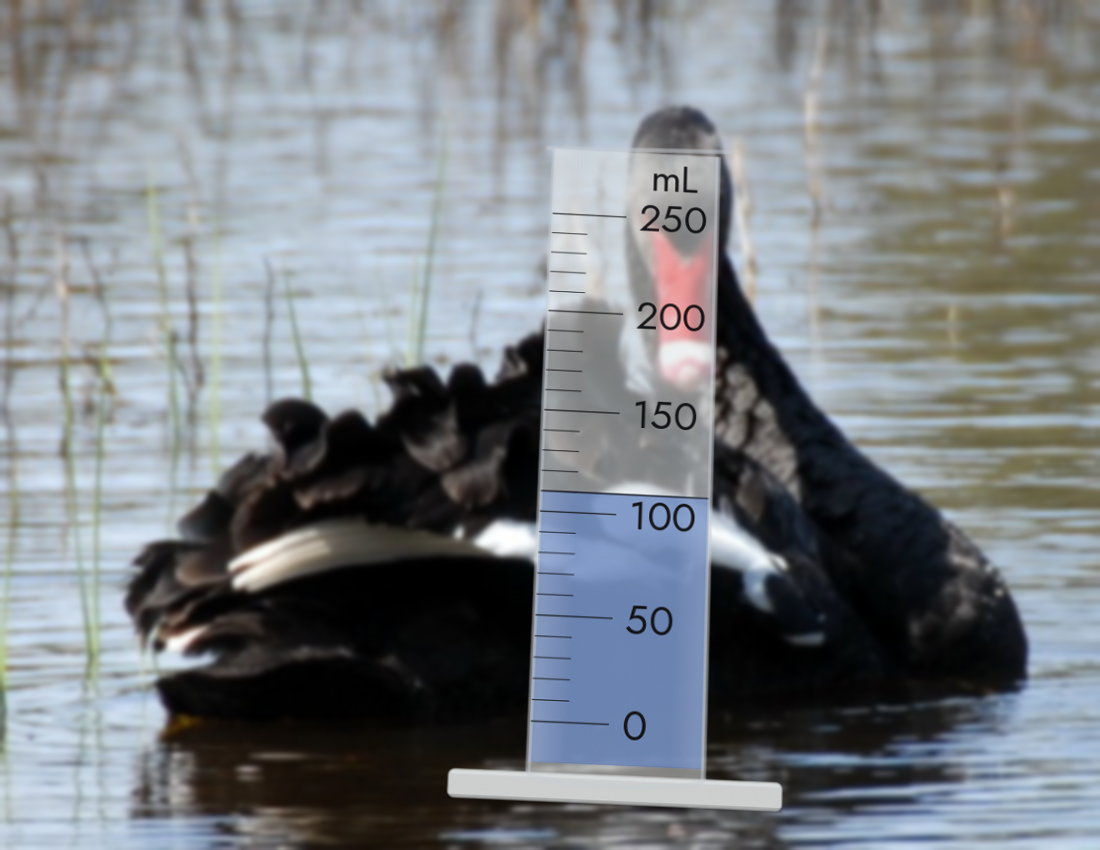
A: 110 mL
